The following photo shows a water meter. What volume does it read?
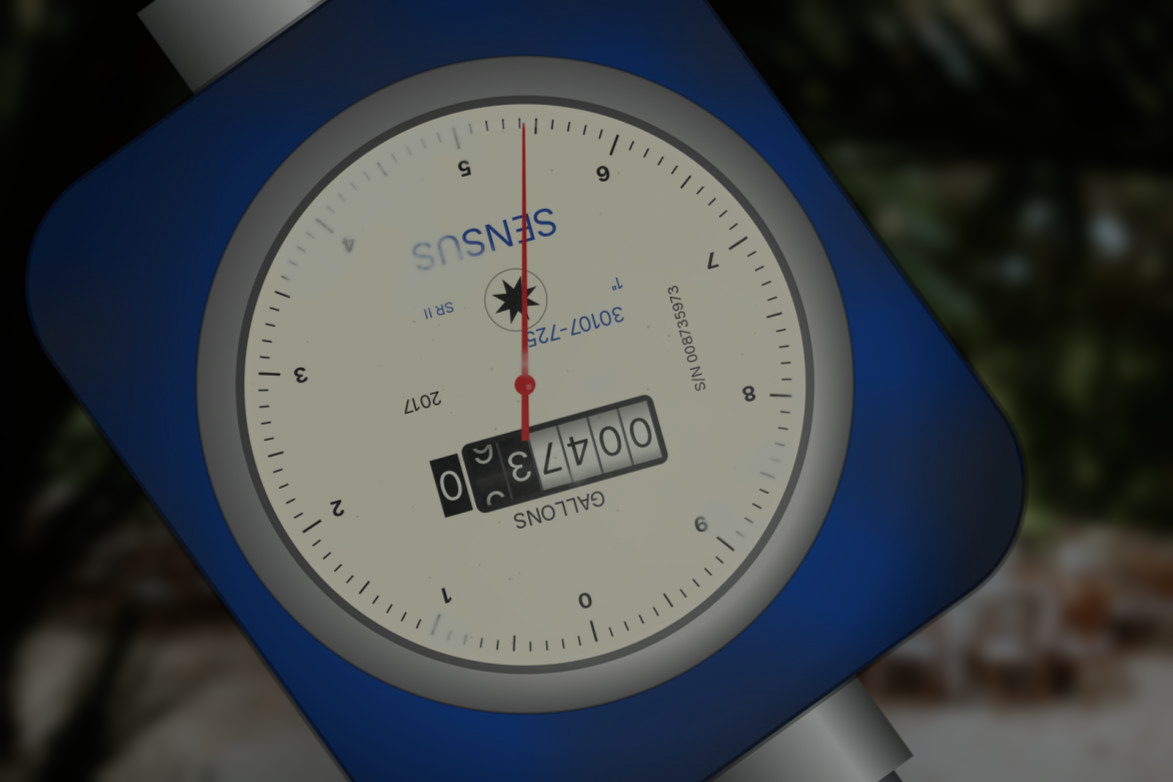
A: 47355.4 gal
